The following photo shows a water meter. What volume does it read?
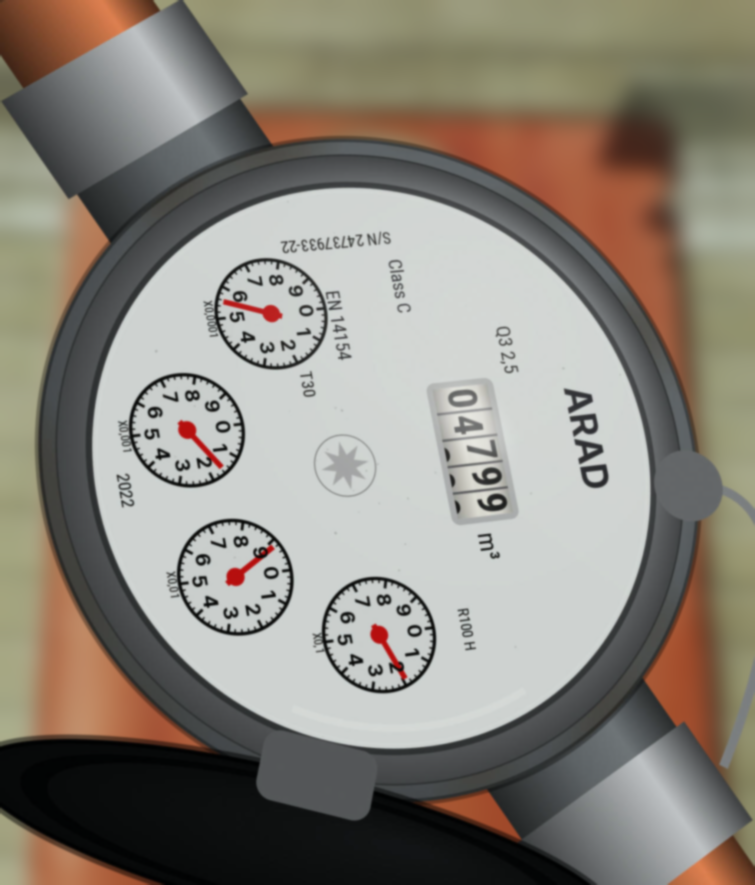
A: 4799.1915 m³
